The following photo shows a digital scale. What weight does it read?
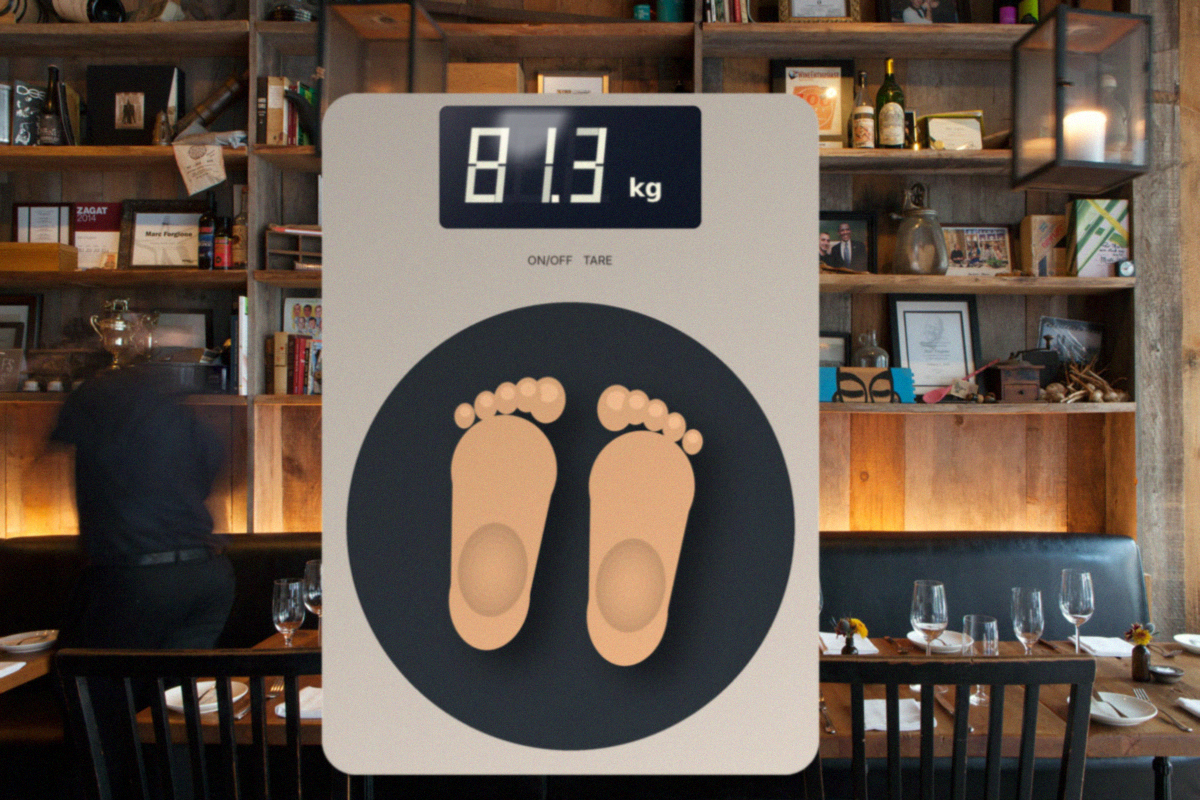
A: 81.3 kg
